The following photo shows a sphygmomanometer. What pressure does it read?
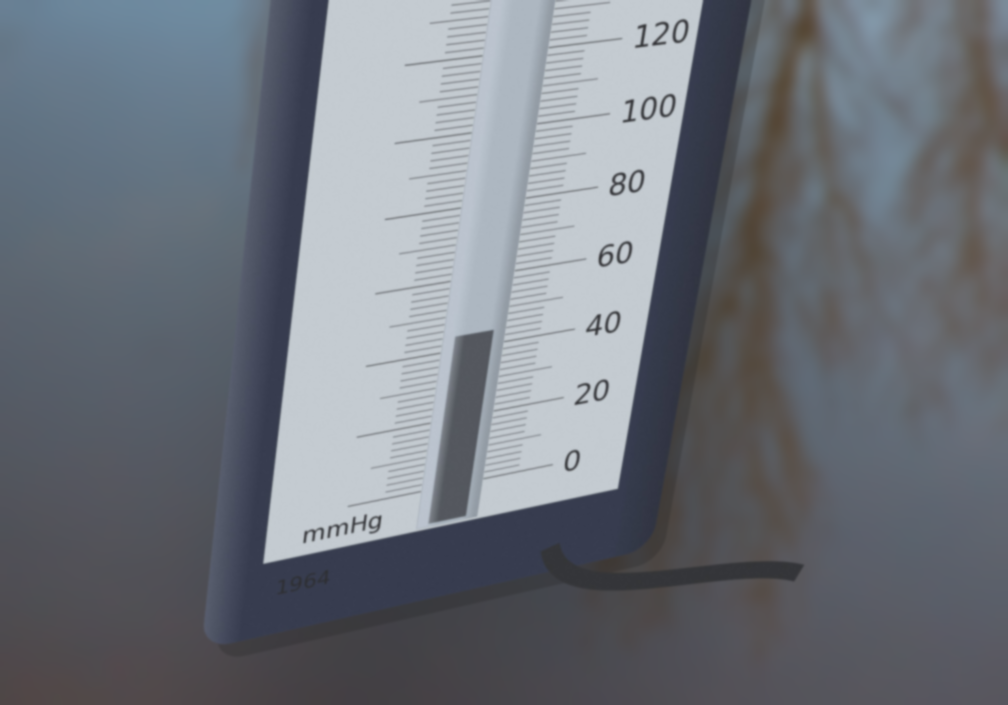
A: 44 mmHg
